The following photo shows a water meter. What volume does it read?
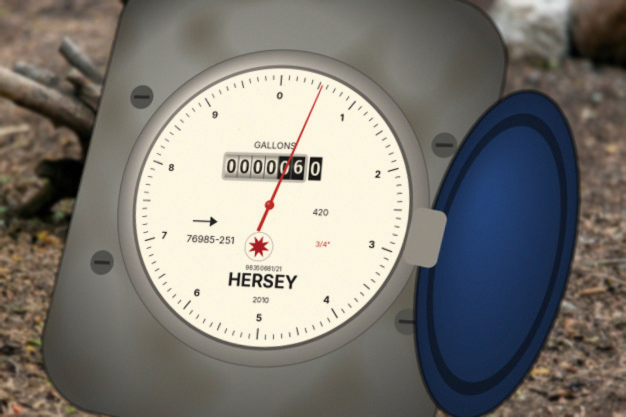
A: 60.5 gal
